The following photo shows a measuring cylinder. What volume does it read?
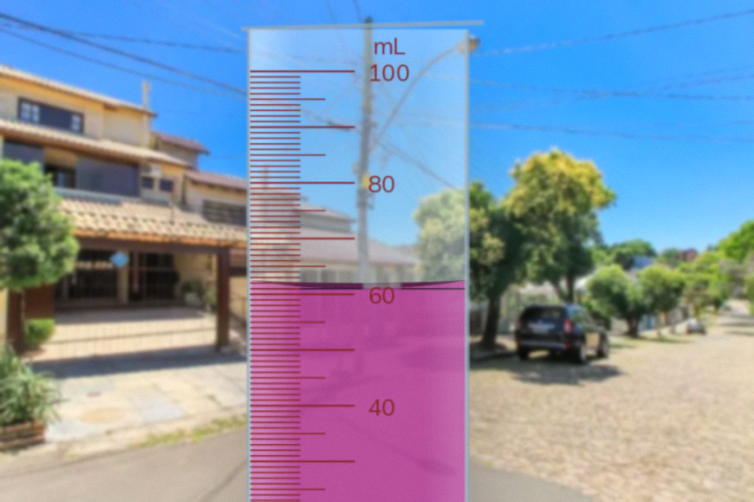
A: 61 mL
